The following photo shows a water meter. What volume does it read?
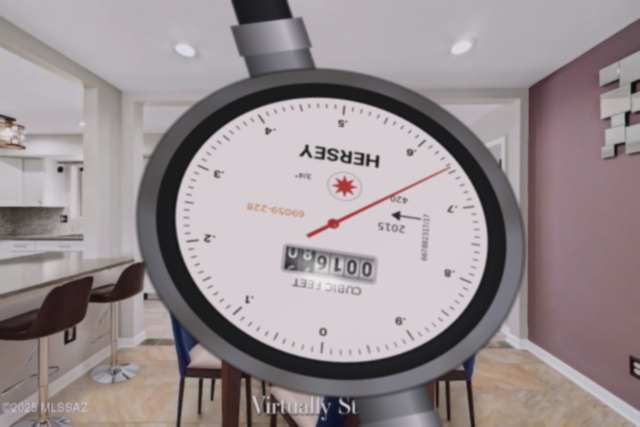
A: 1679.64 ft³
